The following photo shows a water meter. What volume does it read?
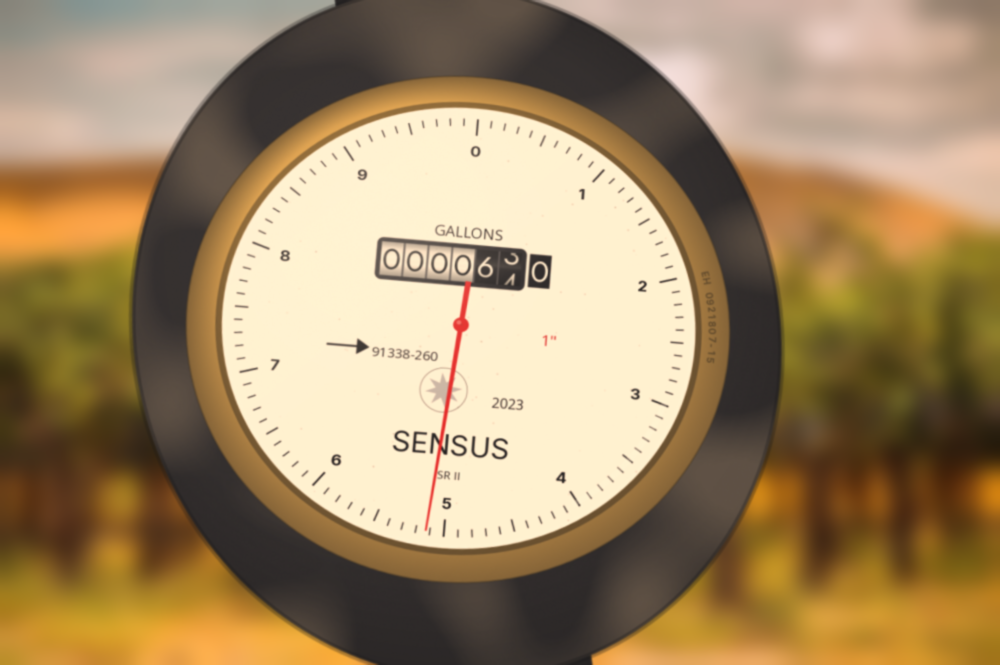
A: 635.1 gal
